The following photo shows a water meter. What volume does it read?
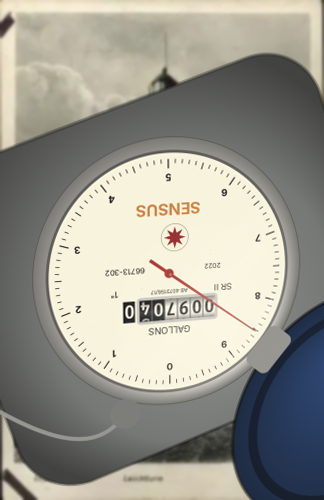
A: 97038.5 gal
